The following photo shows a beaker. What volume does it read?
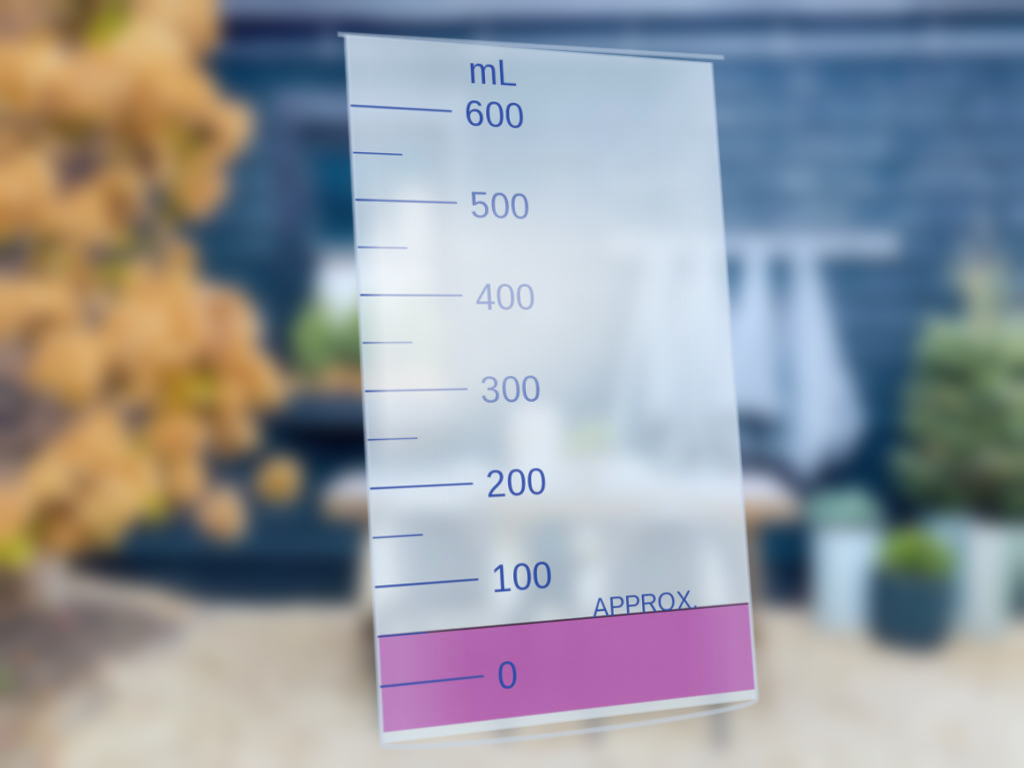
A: 50 mL
